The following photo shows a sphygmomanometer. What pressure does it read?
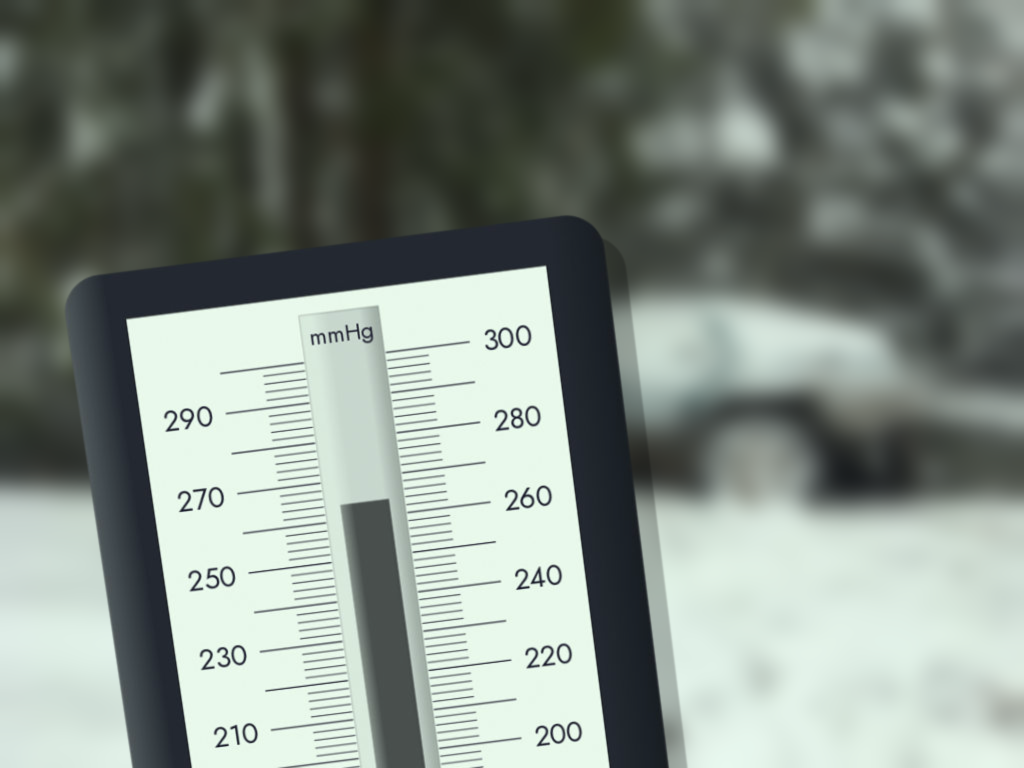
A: 264 mmHg
